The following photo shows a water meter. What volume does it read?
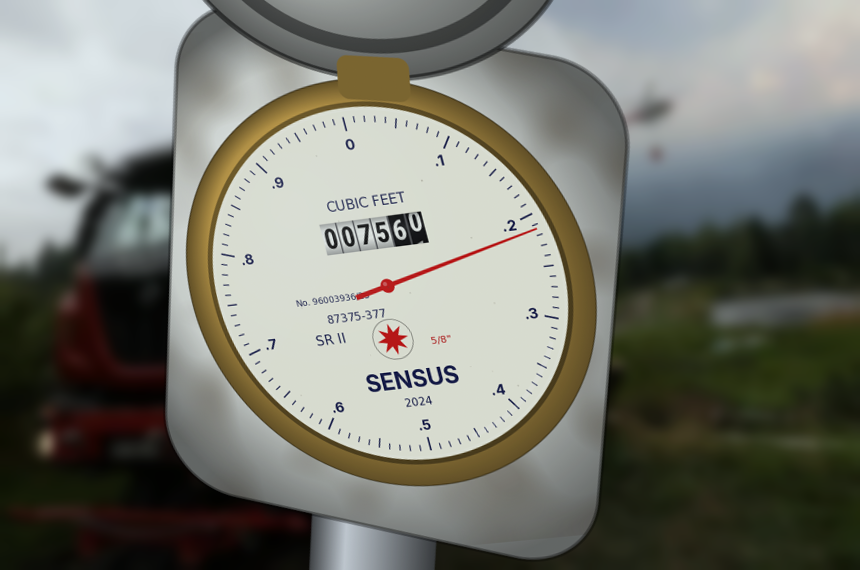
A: 7560.21 ft³
